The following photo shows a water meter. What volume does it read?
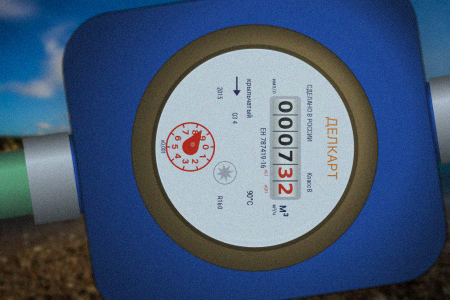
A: 7.328 m³
